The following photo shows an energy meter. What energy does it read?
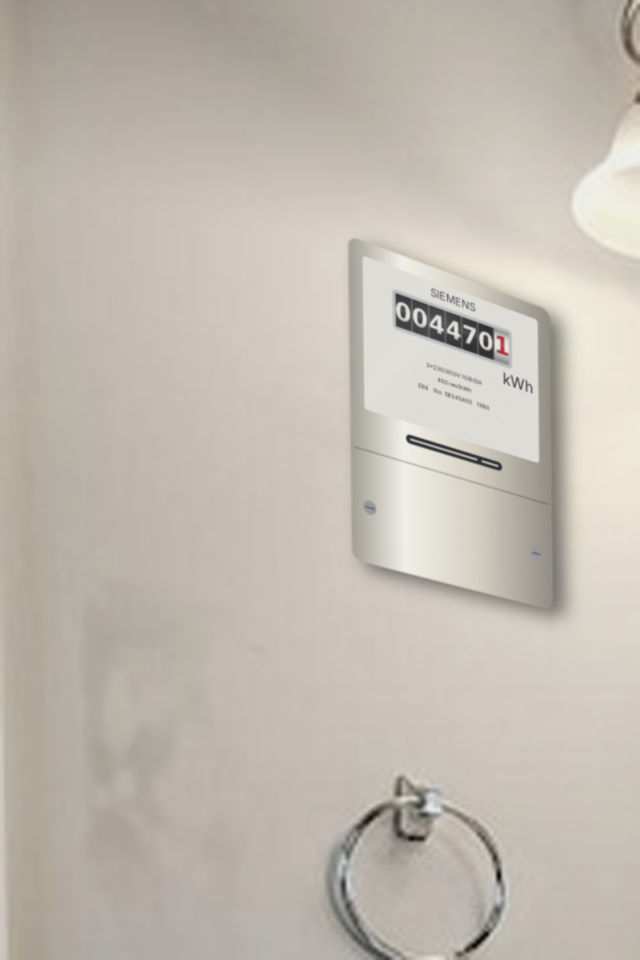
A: 4470.1 kWh
